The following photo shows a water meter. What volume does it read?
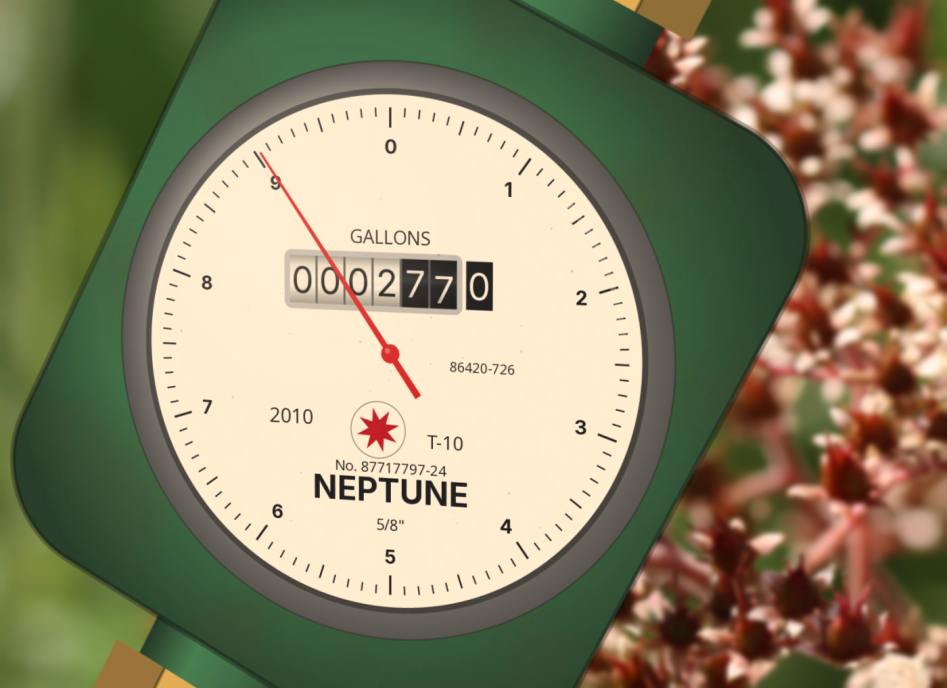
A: 2769.0 gal
